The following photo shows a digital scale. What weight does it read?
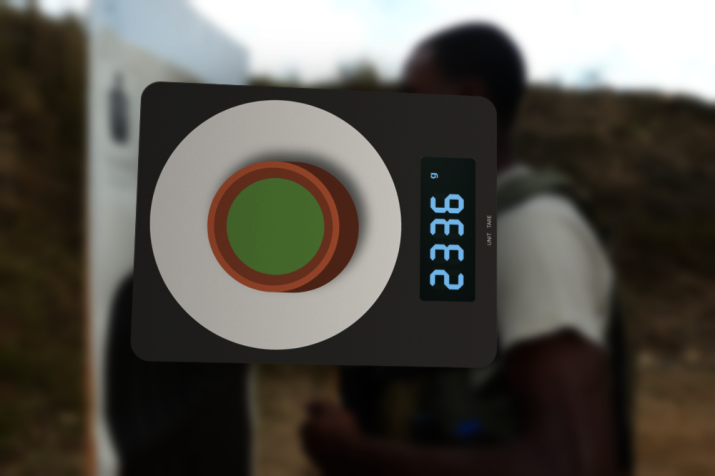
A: 2336 g
